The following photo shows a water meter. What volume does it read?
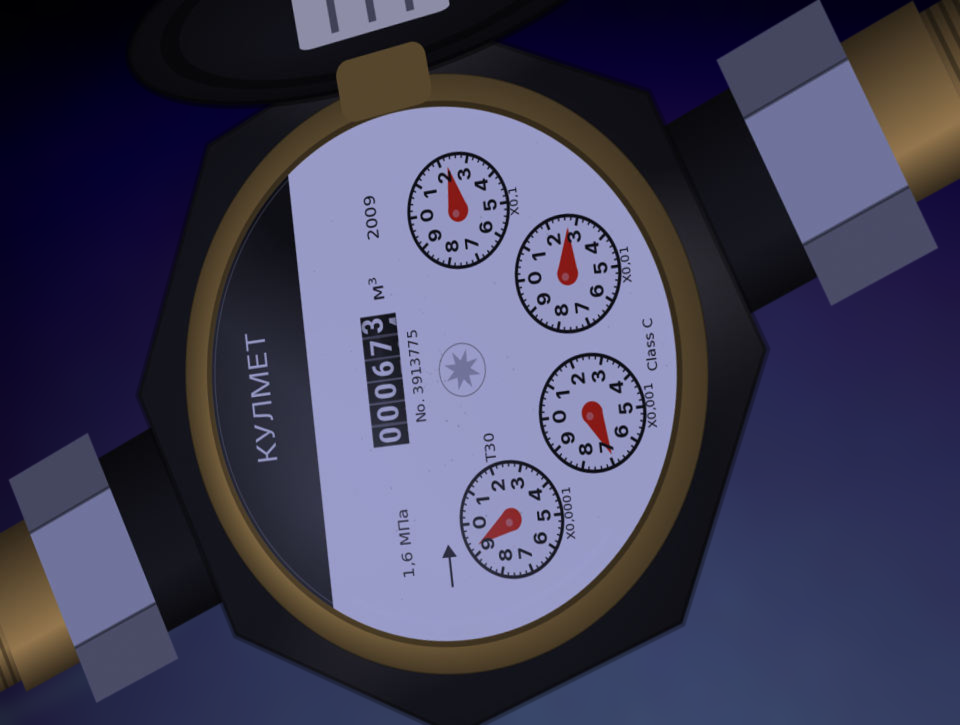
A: 673.2269 m³
